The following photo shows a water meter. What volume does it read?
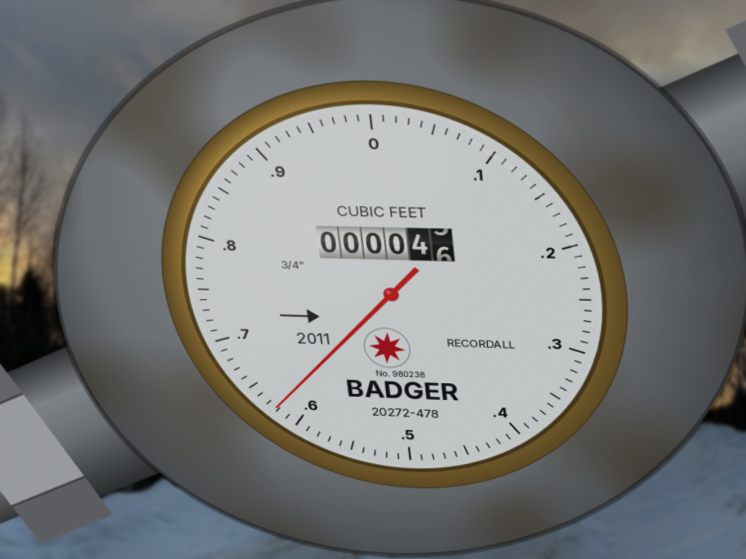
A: 45.62 ft³
